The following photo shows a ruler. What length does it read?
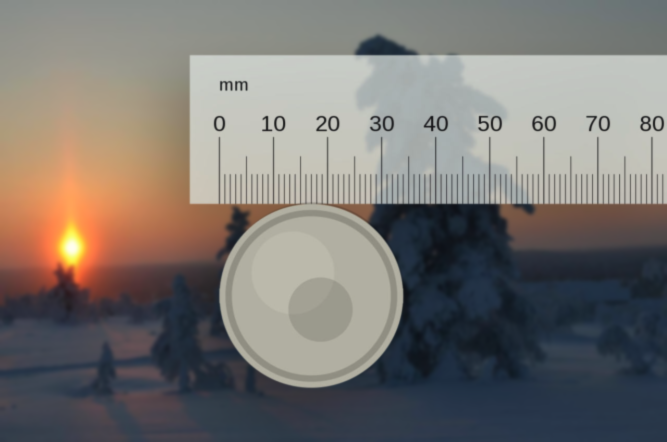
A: 34 mm
